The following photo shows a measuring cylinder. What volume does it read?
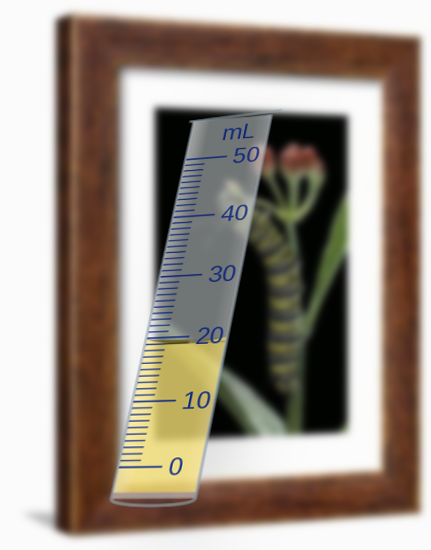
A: 19 mL
